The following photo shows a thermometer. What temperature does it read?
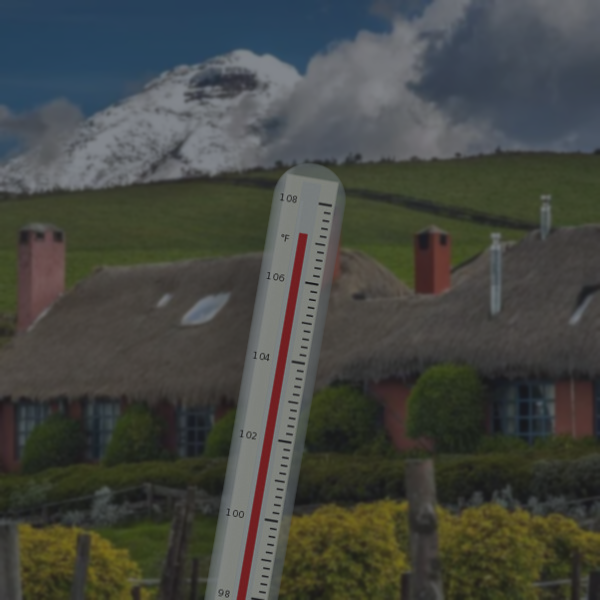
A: 107.2 °F
